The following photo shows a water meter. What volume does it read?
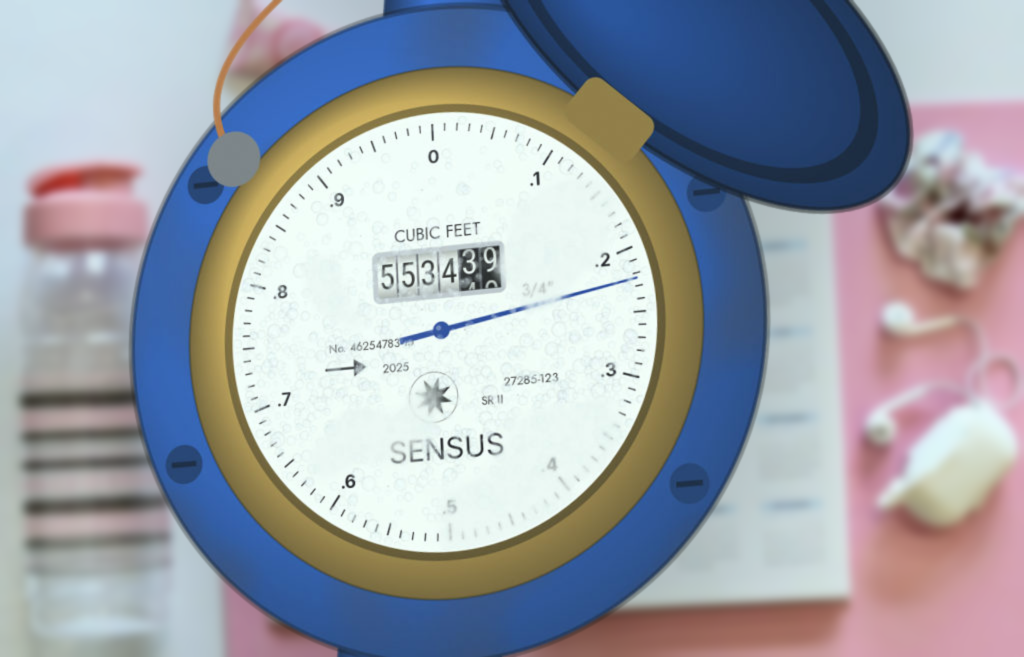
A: 553439.22 ft³
